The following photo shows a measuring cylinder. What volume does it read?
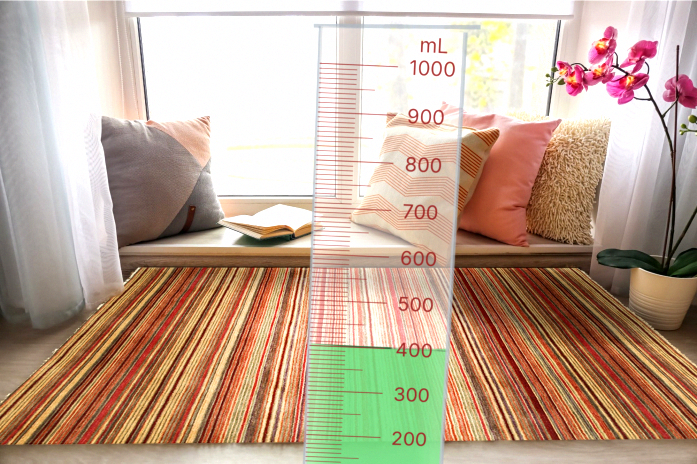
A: 400 mL
